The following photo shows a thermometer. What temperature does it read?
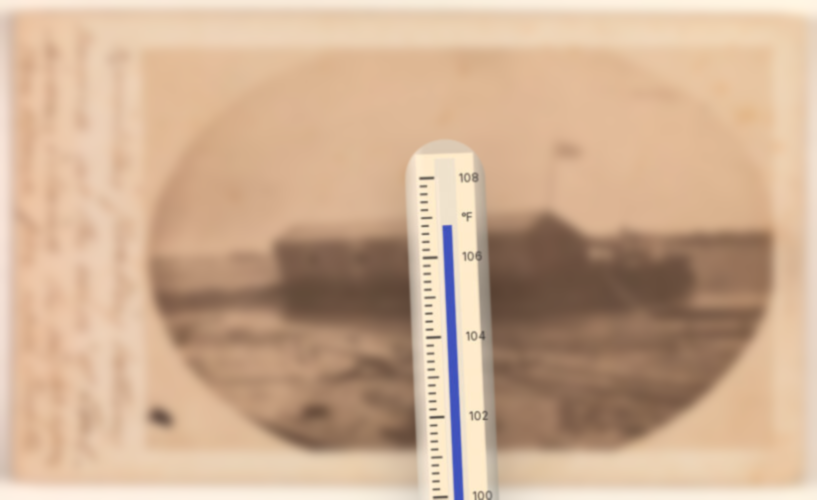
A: 106.8 °F
